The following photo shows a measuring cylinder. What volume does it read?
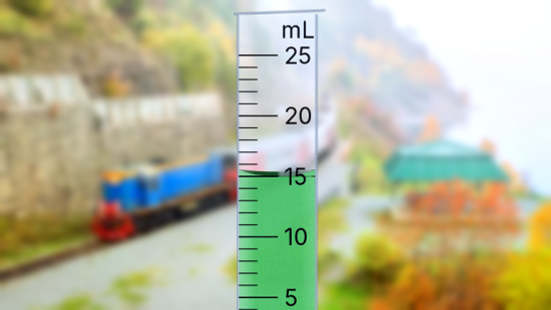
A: 15 mL
